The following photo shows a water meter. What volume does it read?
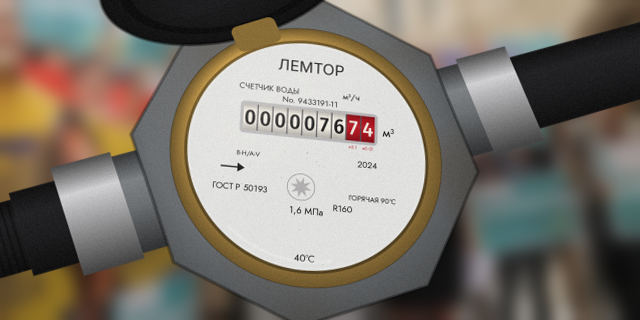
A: 76.74 m³
